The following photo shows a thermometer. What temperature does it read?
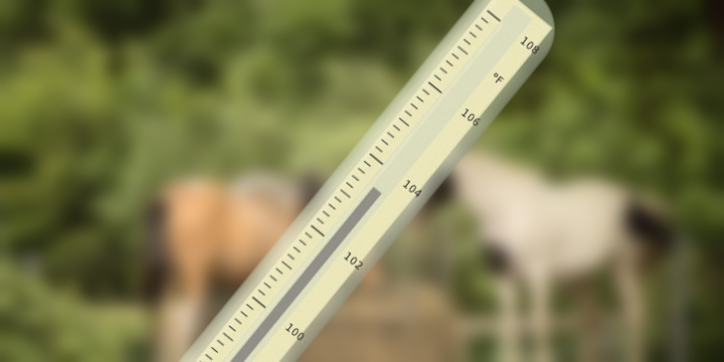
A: 103.5 °F
